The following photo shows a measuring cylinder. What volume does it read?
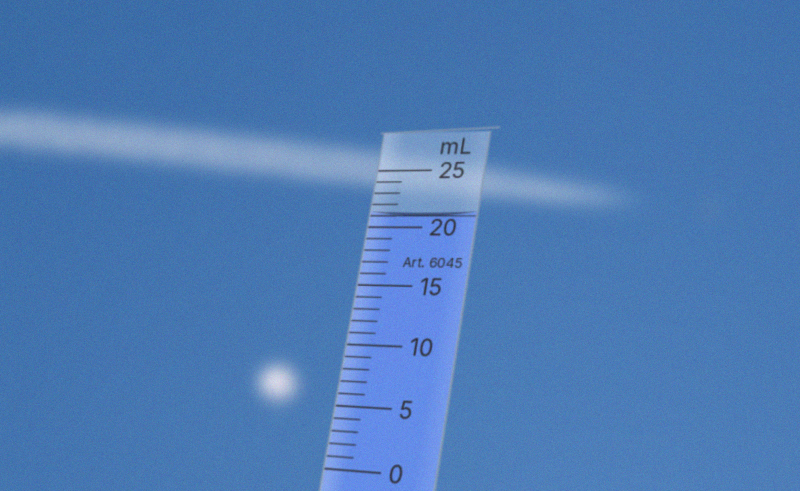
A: 21 mL
